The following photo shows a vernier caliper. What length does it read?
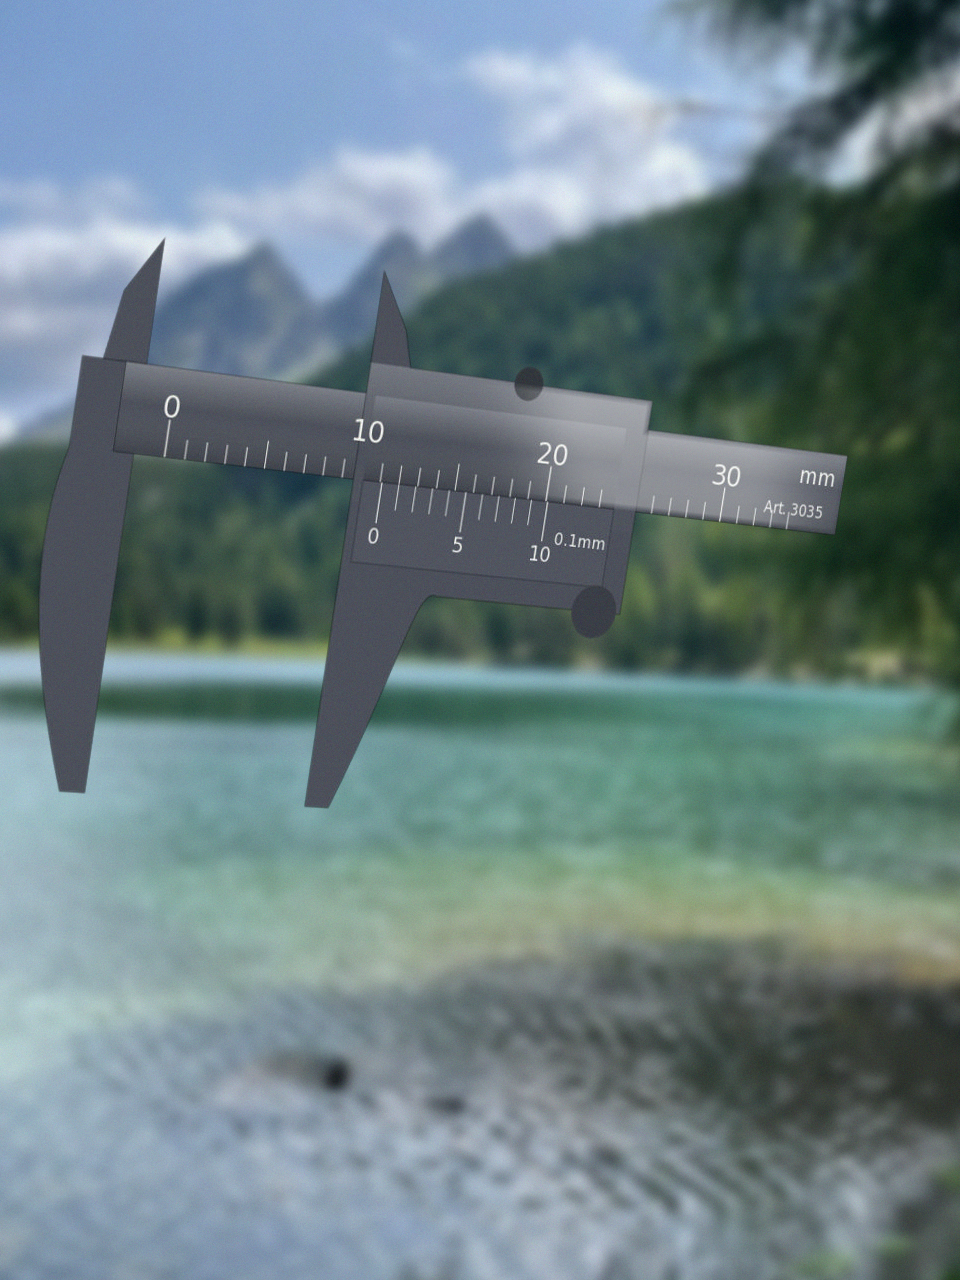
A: 11.1 mm
